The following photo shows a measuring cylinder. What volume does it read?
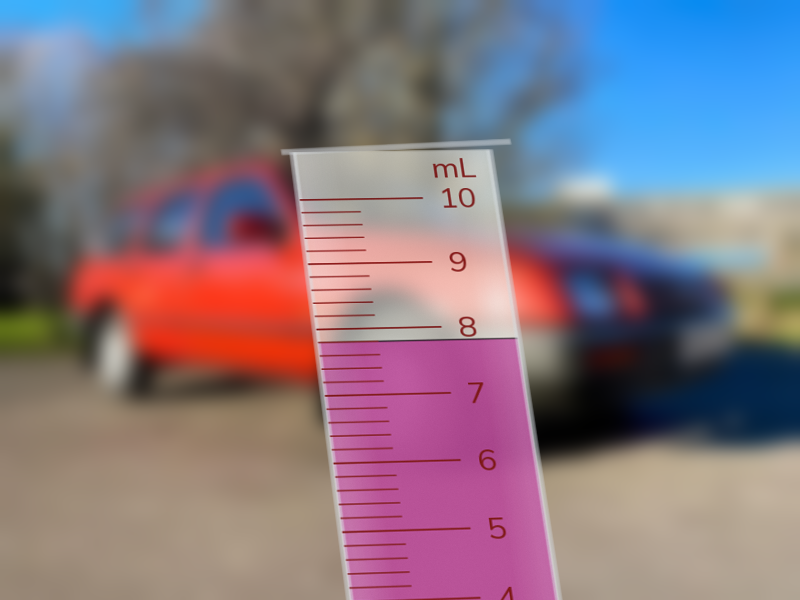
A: 7.8 mL
